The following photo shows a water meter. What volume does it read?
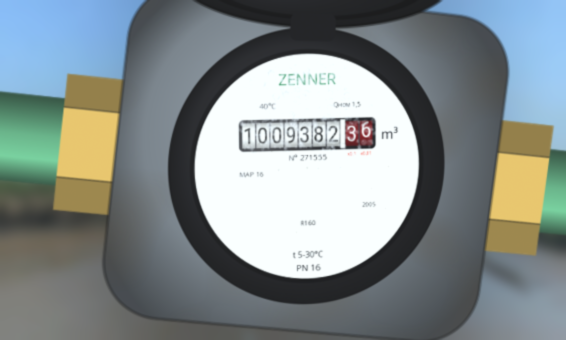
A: 1009382.36 m³
